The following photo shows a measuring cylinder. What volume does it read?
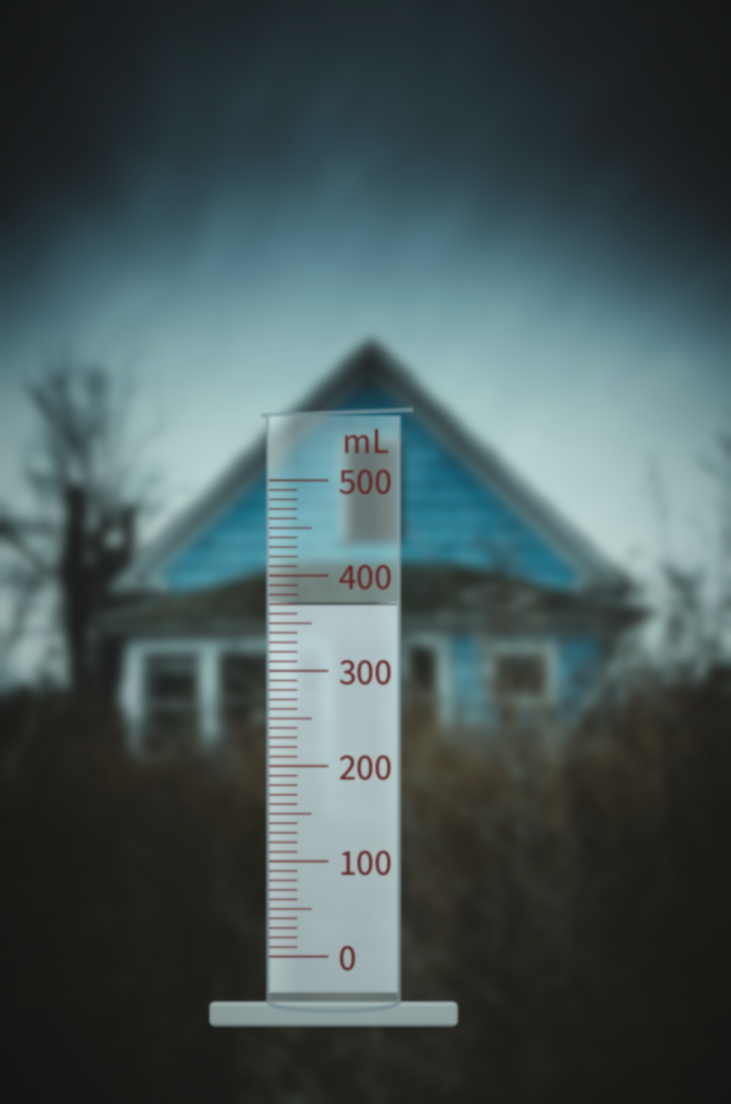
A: 370 mL
